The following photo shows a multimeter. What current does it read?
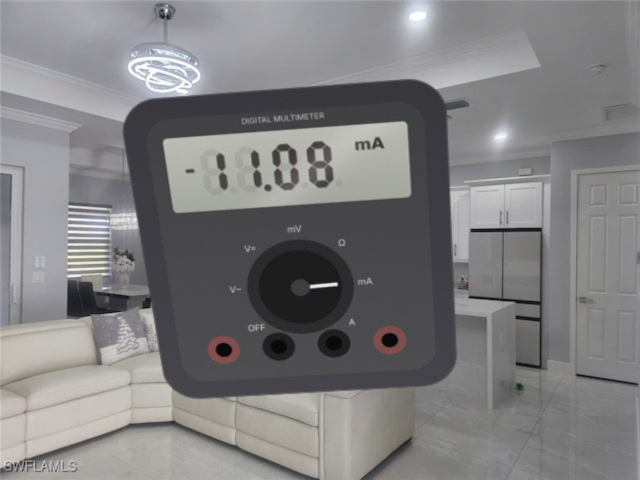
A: -11.08 mA
